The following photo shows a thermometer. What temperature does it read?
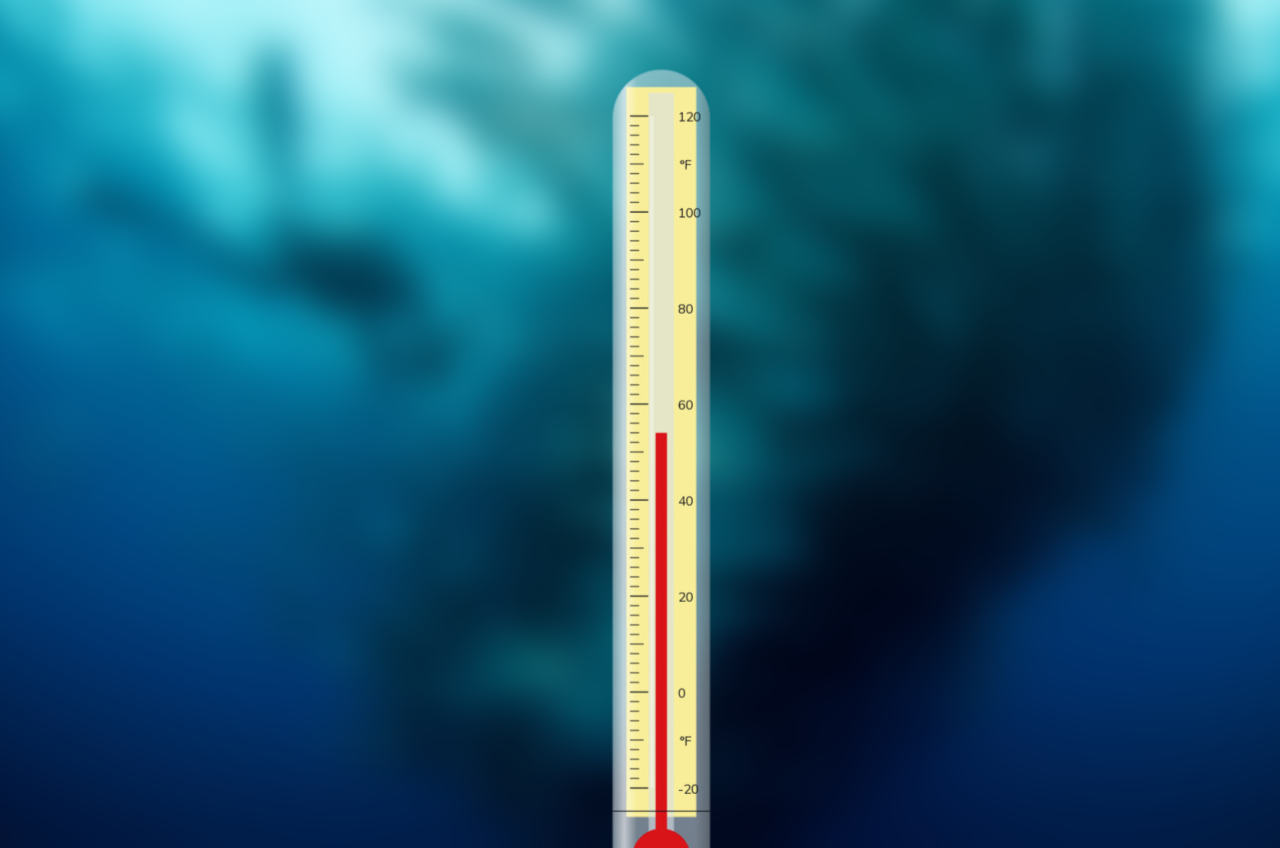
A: 54 °F
